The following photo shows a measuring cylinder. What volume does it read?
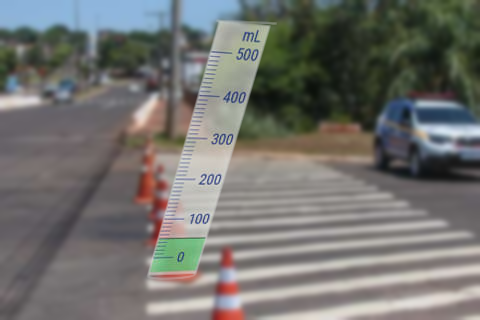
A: 50 mL
